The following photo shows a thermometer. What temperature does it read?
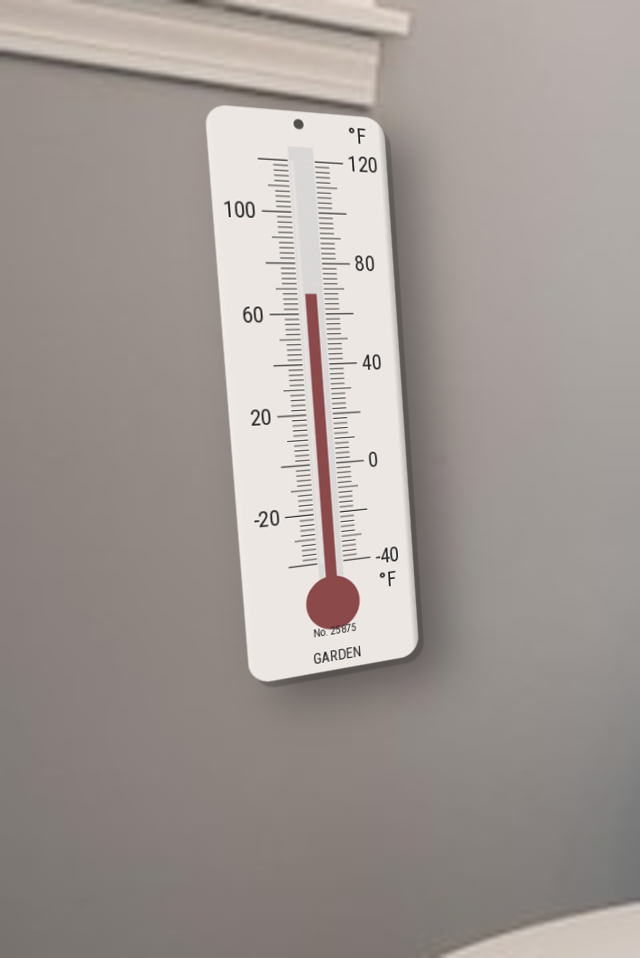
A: 68 °F
